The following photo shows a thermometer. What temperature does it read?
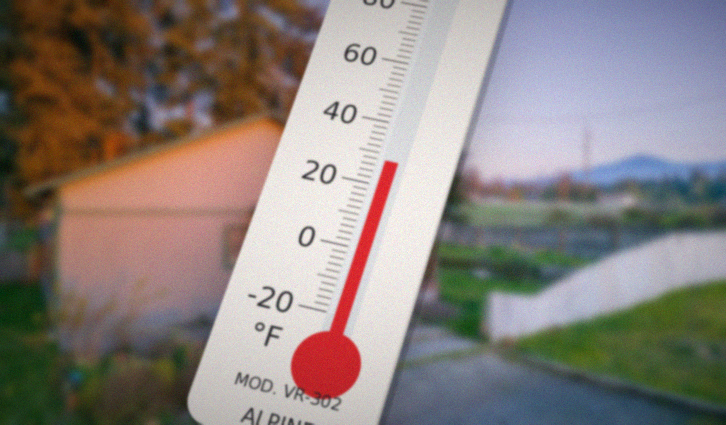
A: 28 °F
